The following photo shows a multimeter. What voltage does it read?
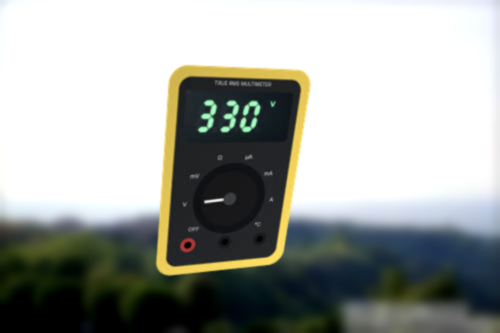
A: 330 V
